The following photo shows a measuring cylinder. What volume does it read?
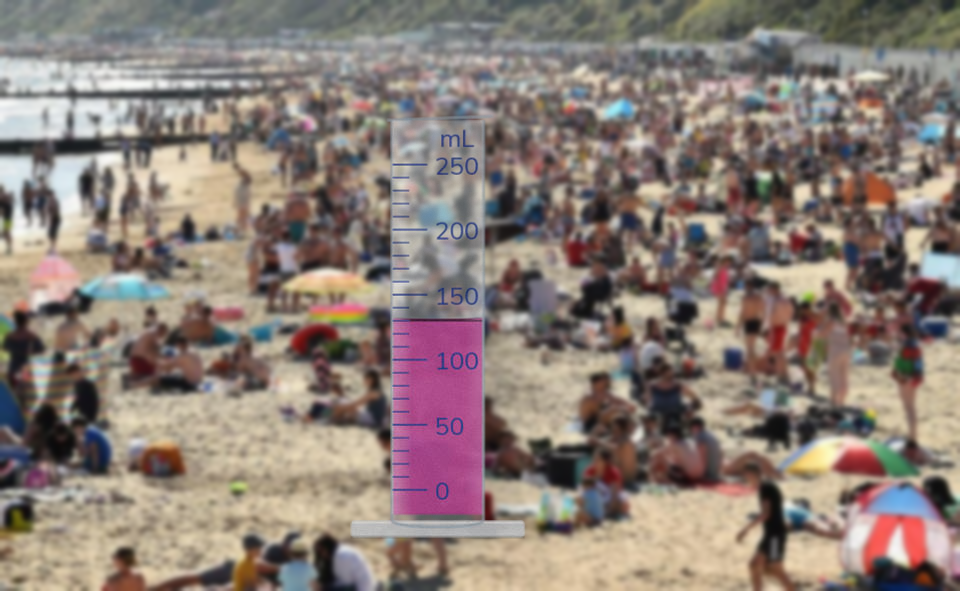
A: 130 mL
